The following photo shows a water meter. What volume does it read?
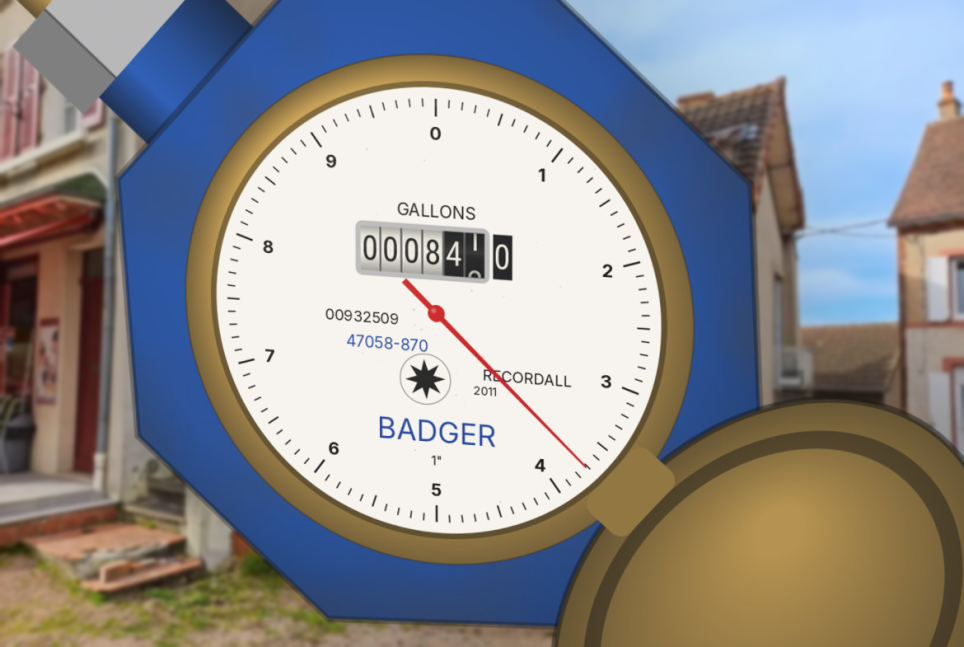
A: 8413.7 gal
